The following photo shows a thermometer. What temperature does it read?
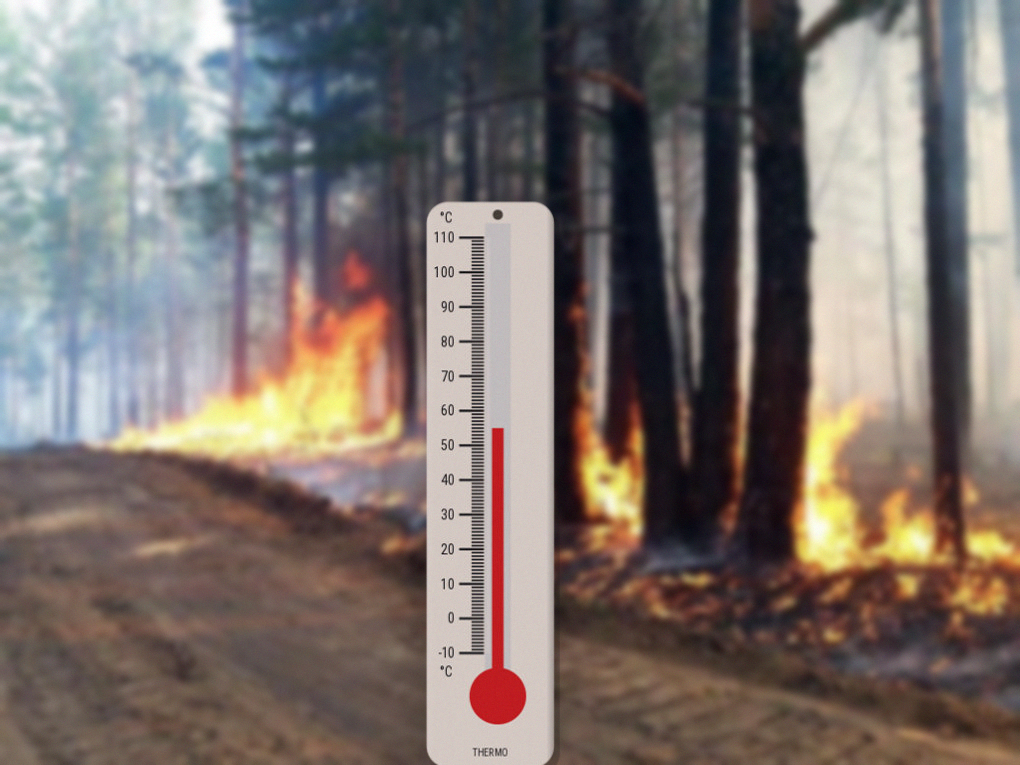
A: 55 °C
